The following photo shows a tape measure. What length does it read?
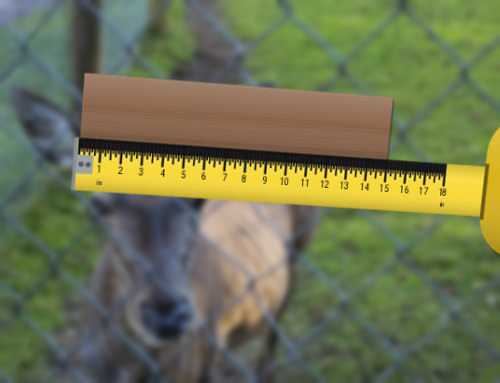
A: 15 in
